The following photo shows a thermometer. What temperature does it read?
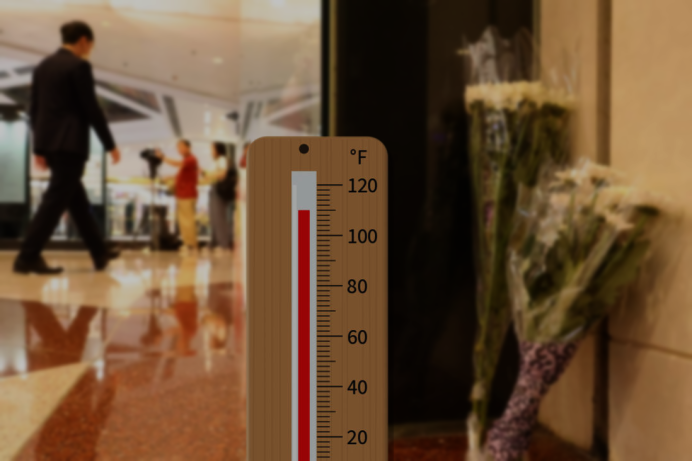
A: 110 °F
